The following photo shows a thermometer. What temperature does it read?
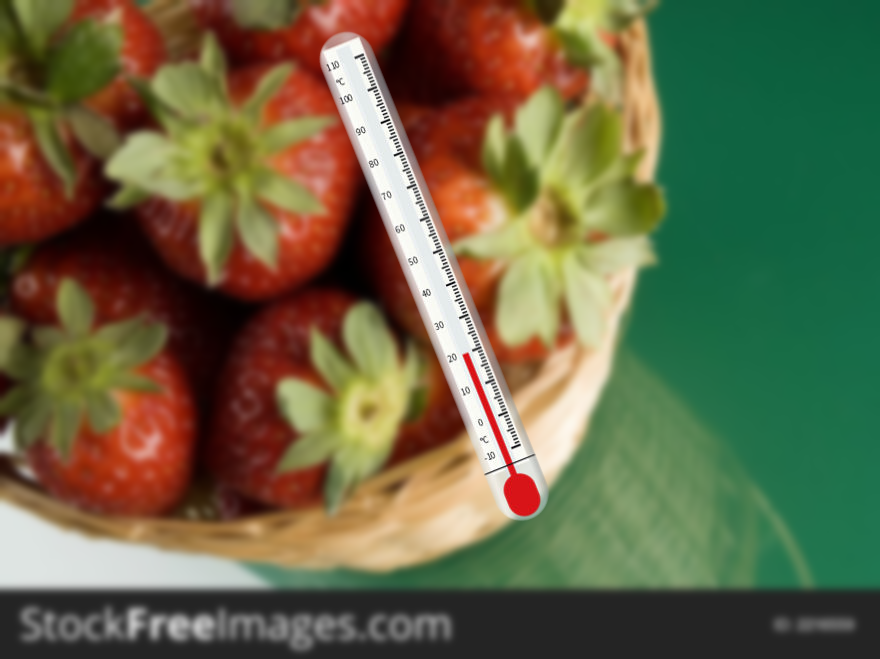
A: 20 °C
